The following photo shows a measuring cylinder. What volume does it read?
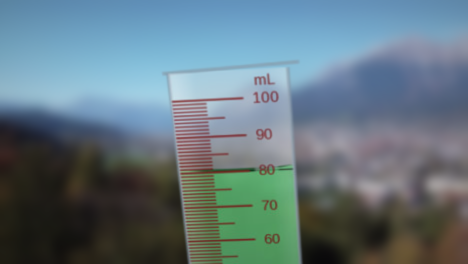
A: 80 mL
